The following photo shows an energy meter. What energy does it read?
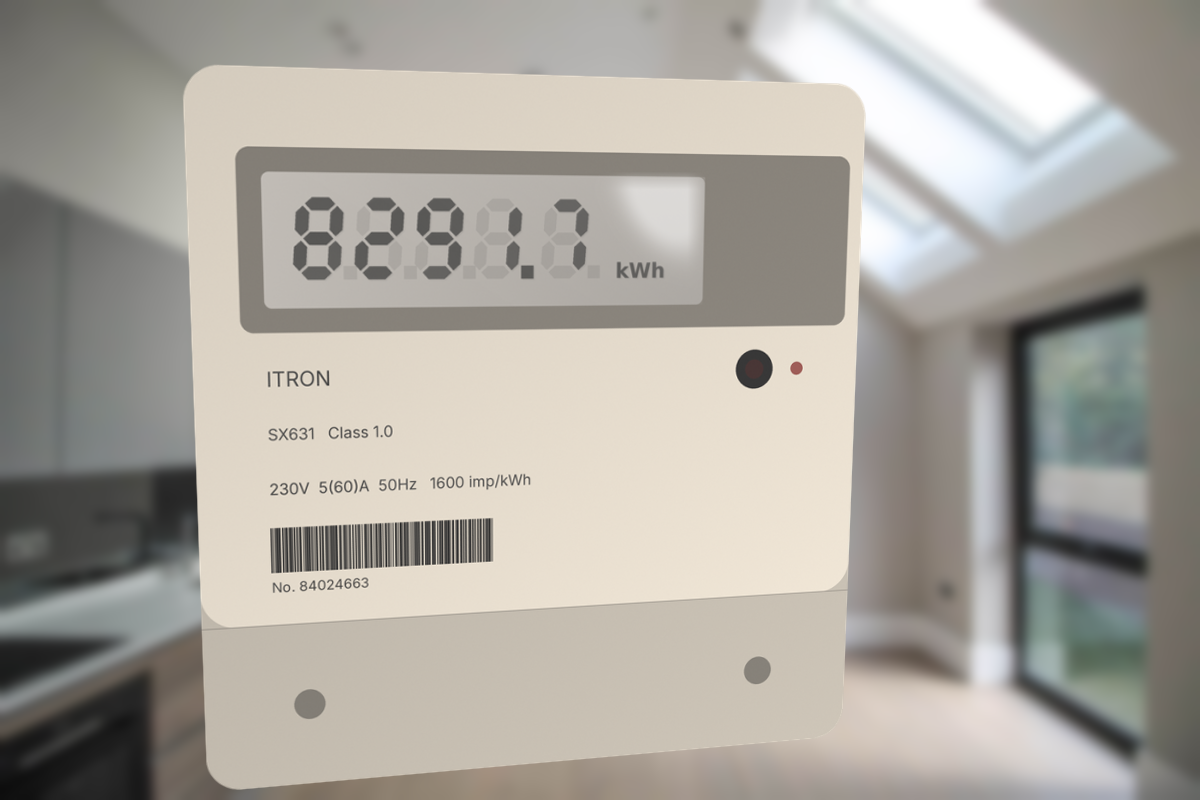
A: 8291.7 kWh
